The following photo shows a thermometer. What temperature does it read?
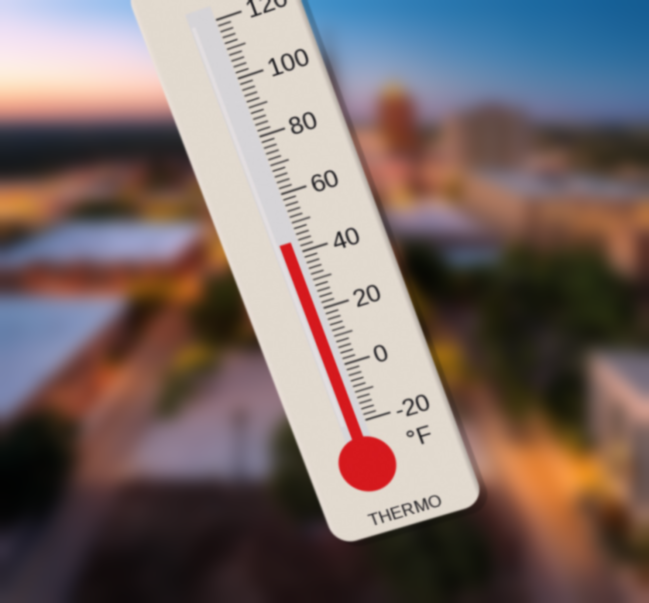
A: 44 °F
